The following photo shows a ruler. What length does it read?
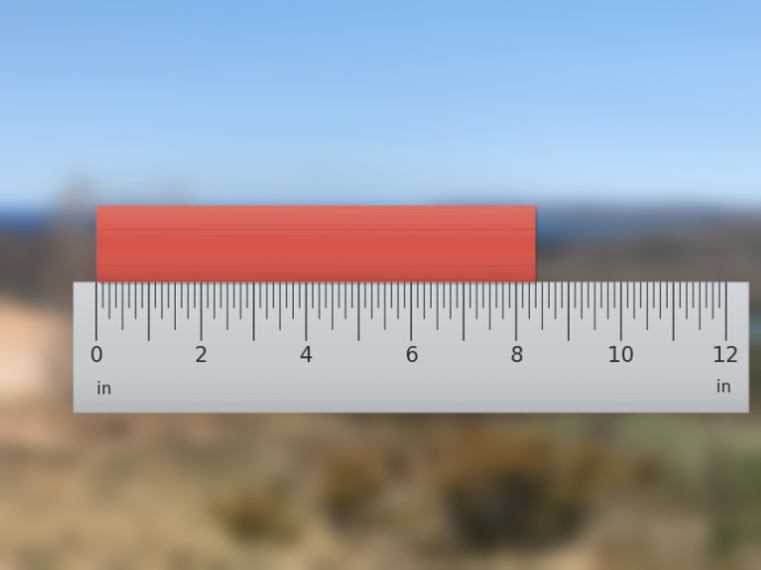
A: 8.375 in
